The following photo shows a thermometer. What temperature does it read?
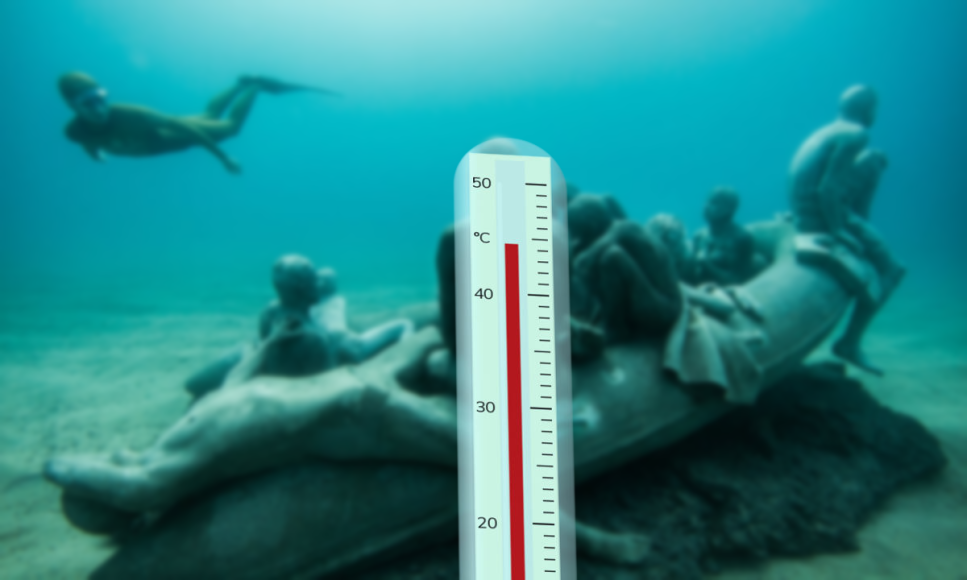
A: 44.5 °C
